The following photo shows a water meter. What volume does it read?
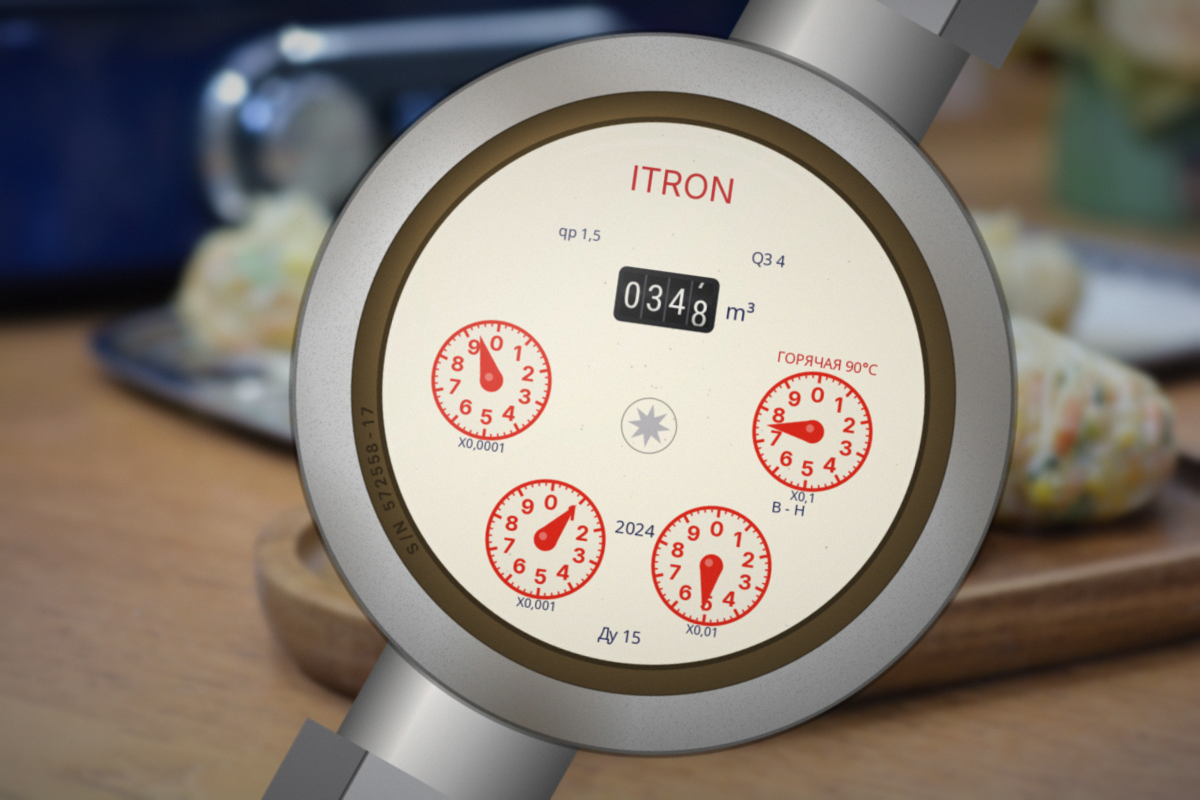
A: 347.7509 m³
